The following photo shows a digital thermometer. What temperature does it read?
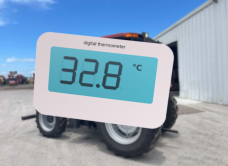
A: 32.8 °C
